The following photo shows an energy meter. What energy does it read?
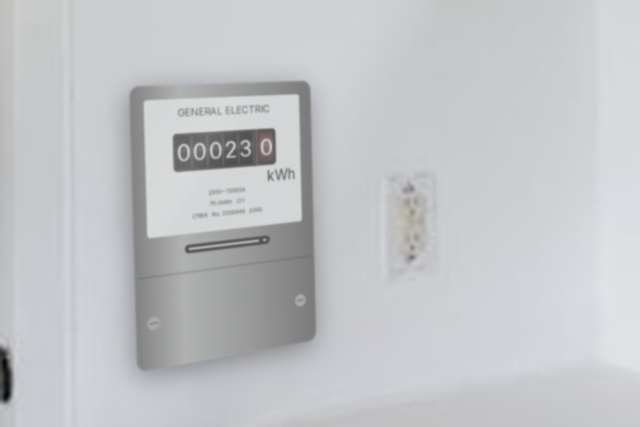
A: 23.0 kWh
